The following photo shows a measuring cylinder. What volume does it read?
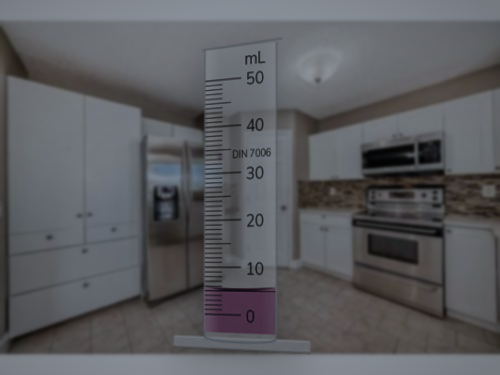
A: 5 mL
